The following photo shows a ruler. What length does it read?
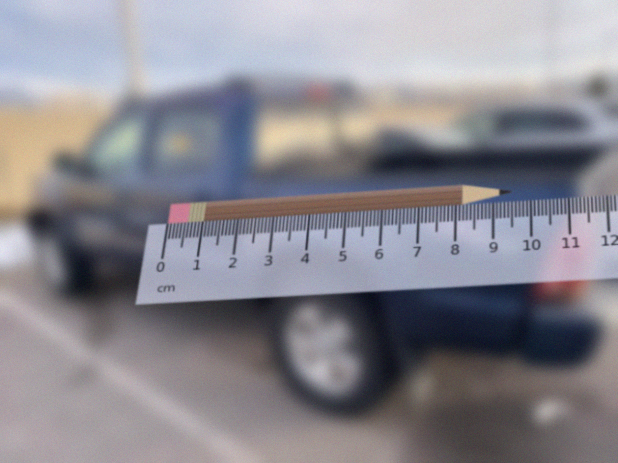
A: 9.5 cm
